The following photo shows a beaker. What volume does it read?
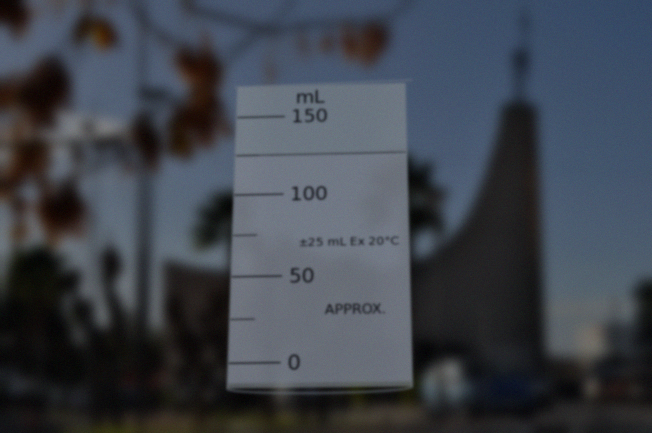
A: 125 mL
